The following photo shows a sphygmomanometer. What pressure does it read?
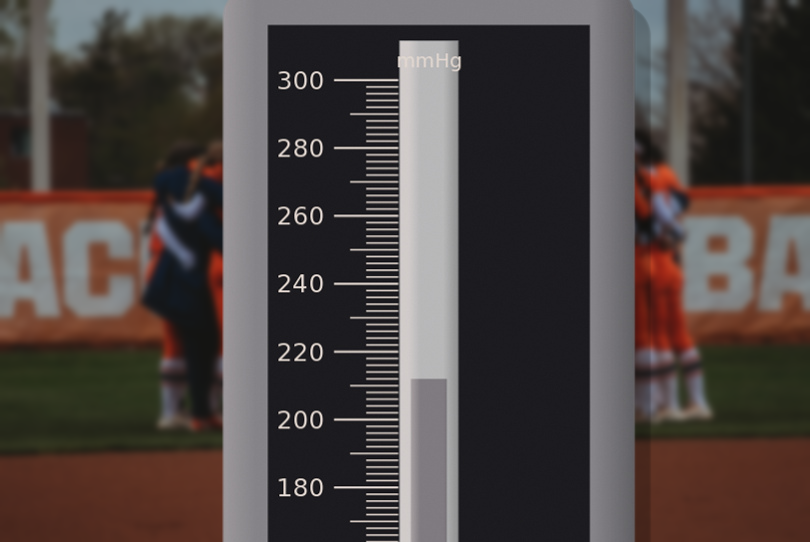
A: 212 mmHg
